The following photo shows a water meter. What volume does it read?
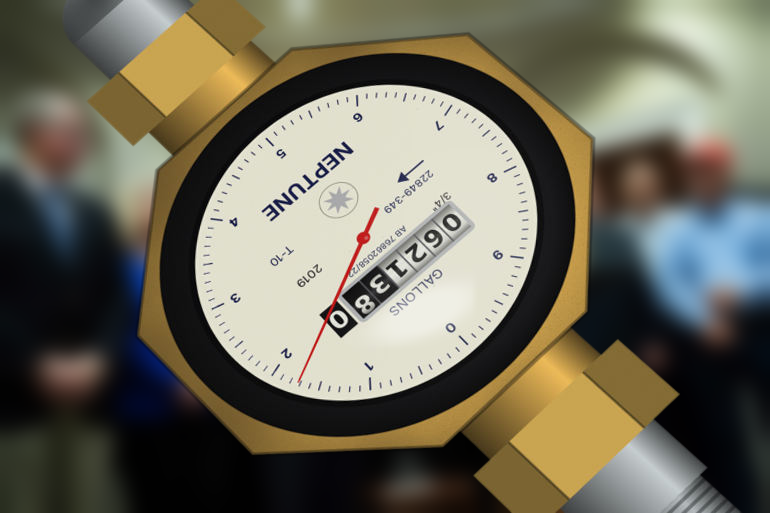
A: 621381.7 gal
